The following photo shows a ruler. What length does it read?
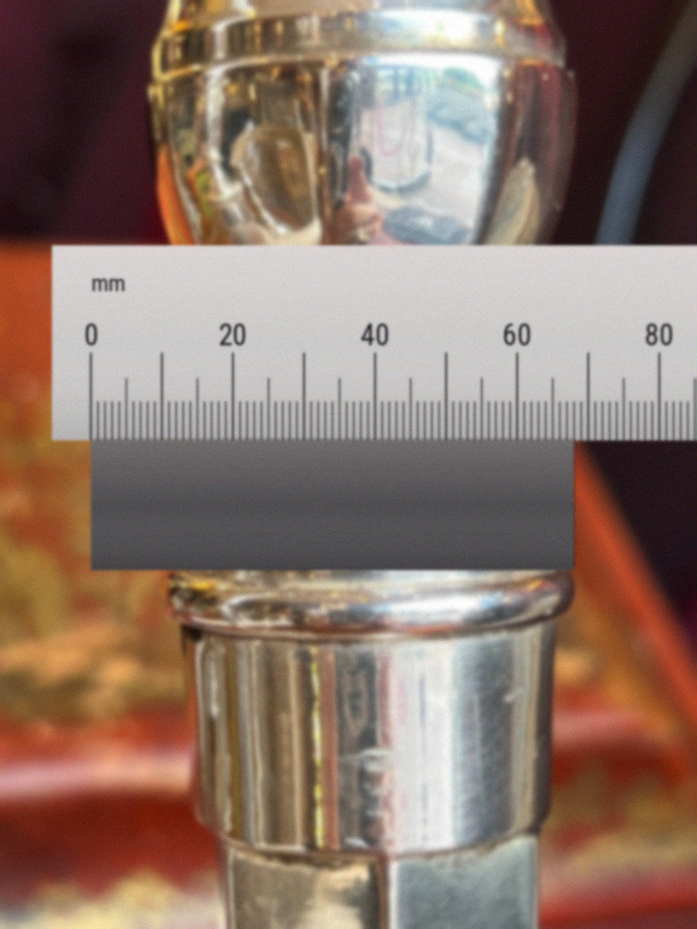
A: 68 mm
